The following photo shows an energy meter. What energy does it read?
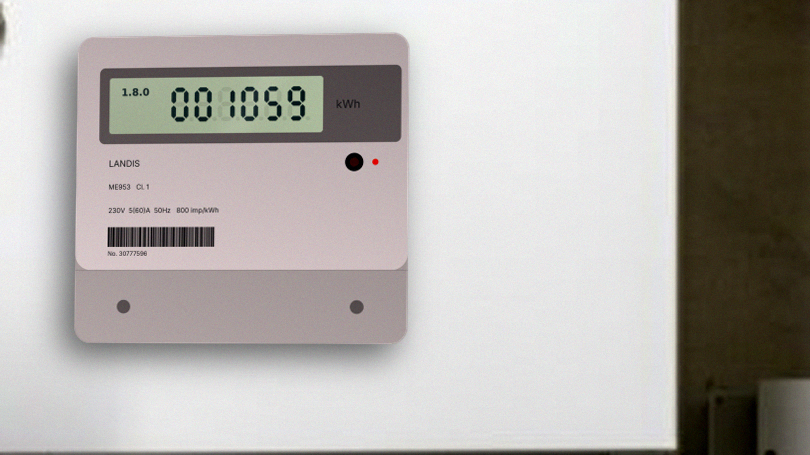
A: 1059 kWh
